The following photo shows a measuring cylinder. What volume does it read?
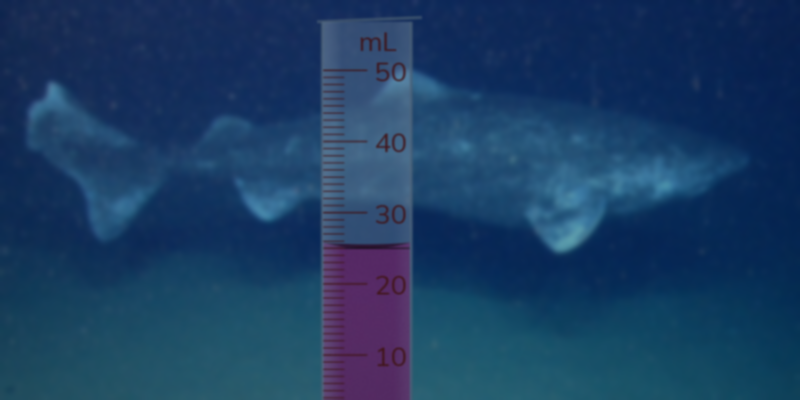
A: 25 mL
